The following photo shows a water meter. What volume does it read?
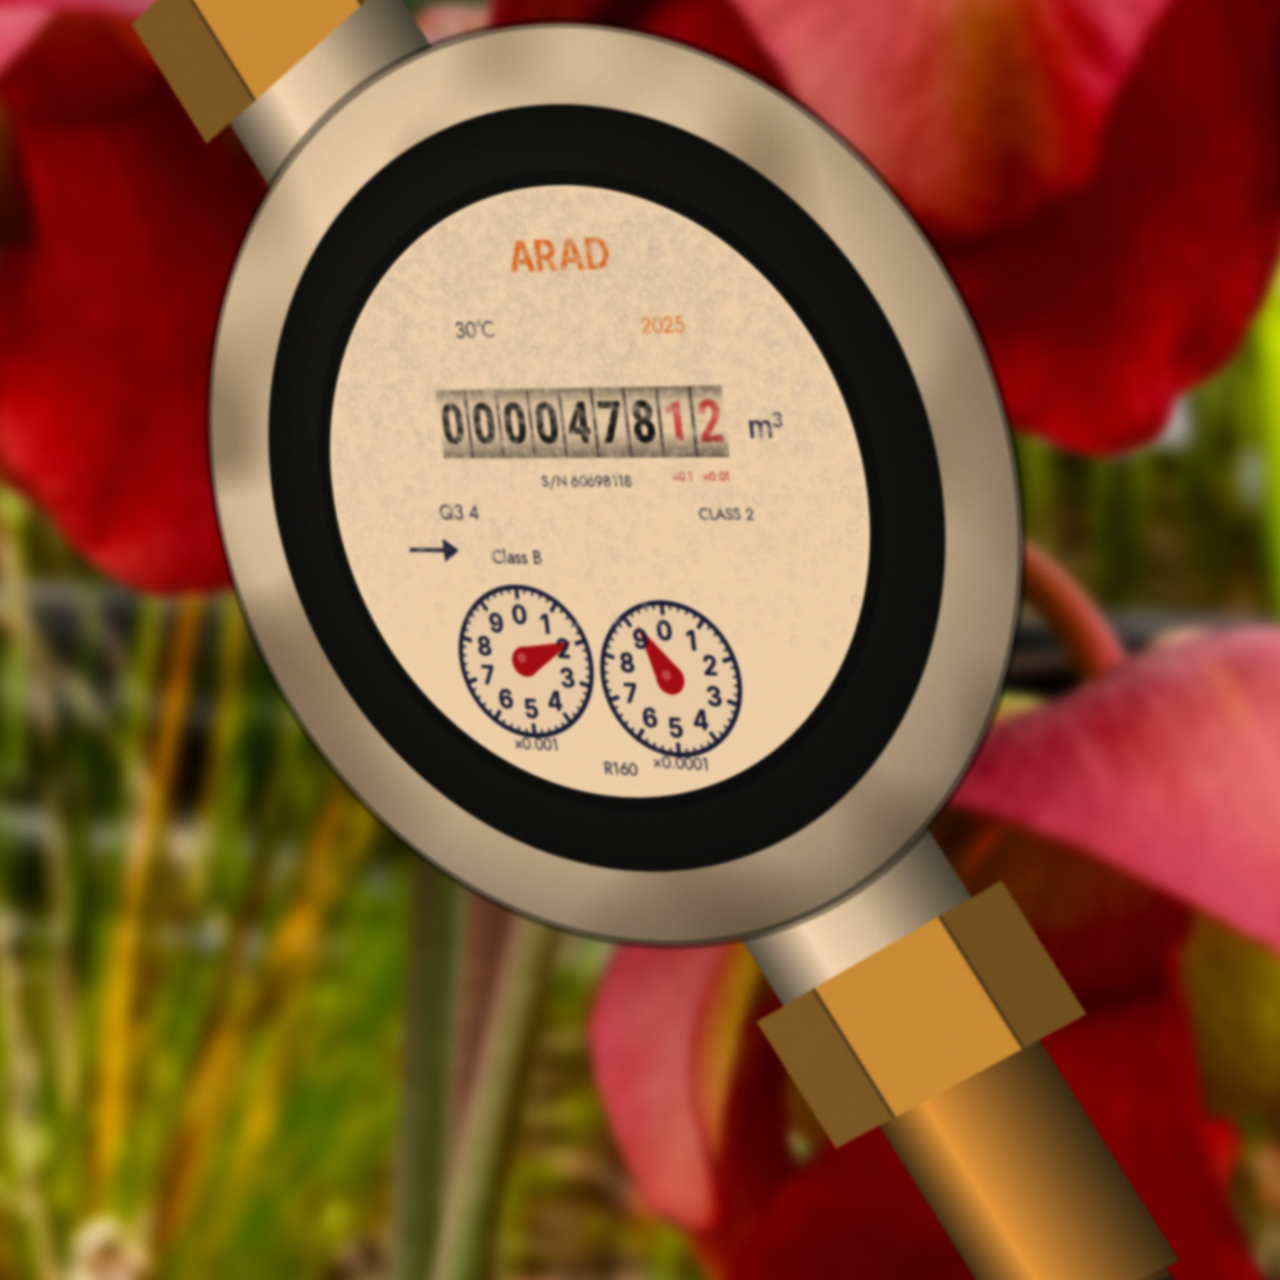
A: 478.1219 m³
